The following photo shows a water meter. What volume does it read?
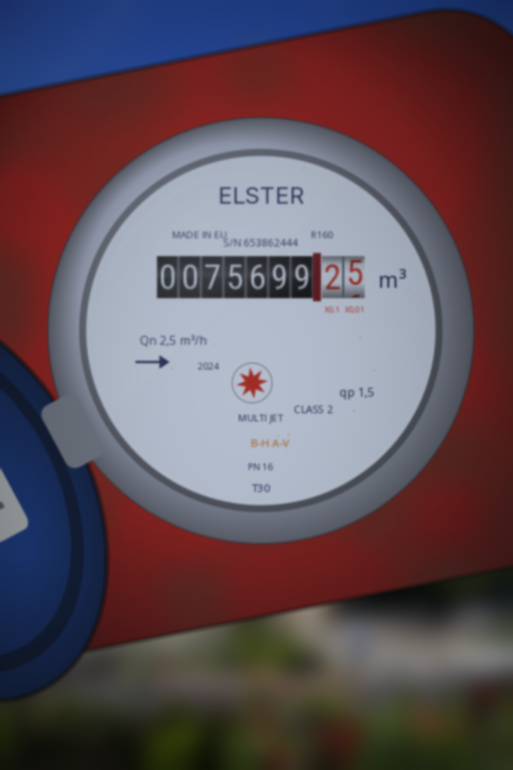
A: 75699.25 m³
